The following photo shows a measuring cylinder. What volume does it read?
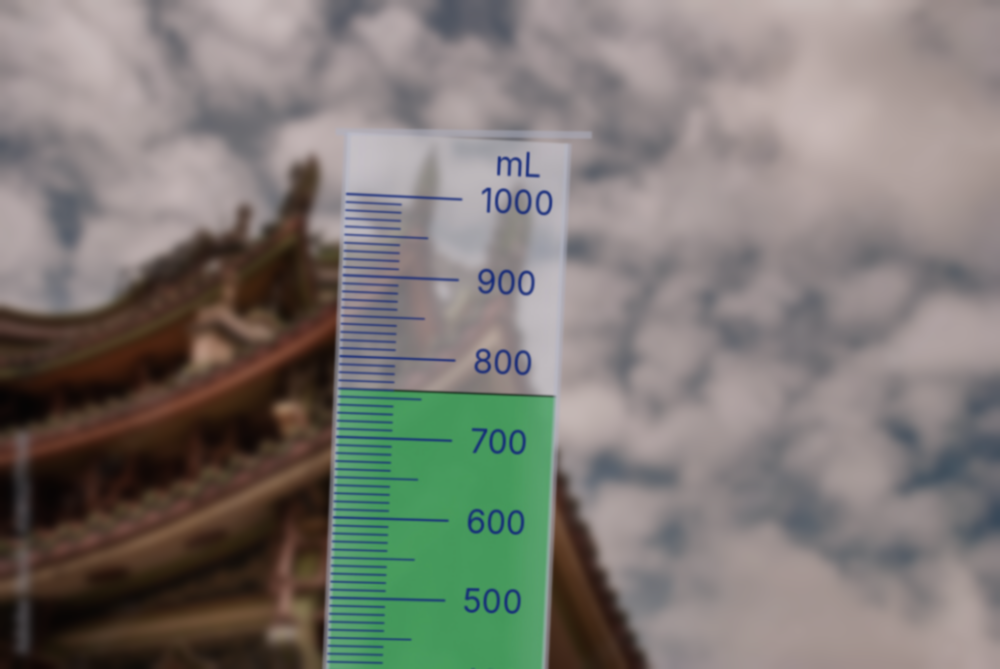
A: 760 mL
